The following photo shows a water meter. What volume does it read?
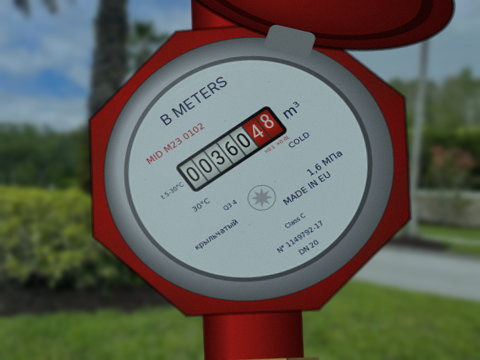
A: 360.48 m³
